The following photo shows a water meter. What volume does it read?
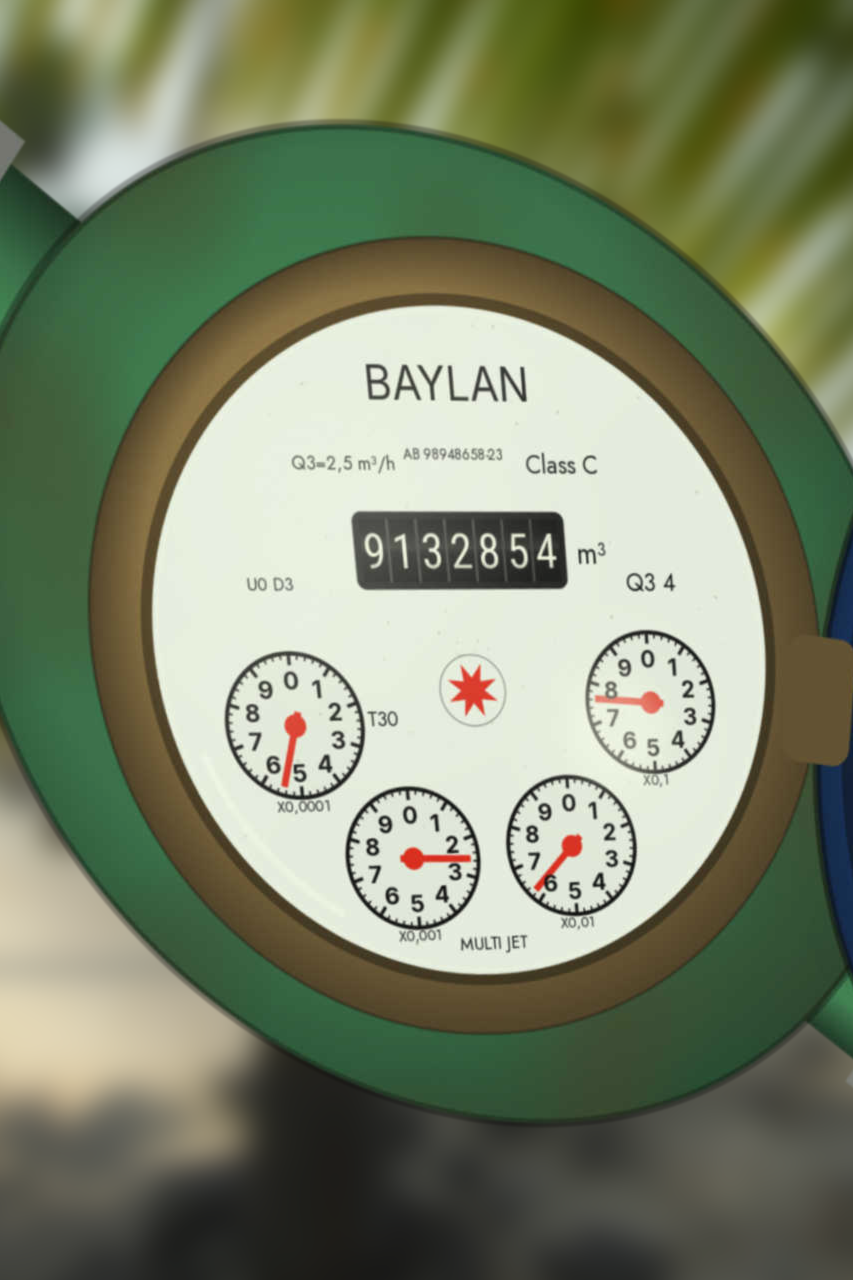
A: 9132854.7625 m³
